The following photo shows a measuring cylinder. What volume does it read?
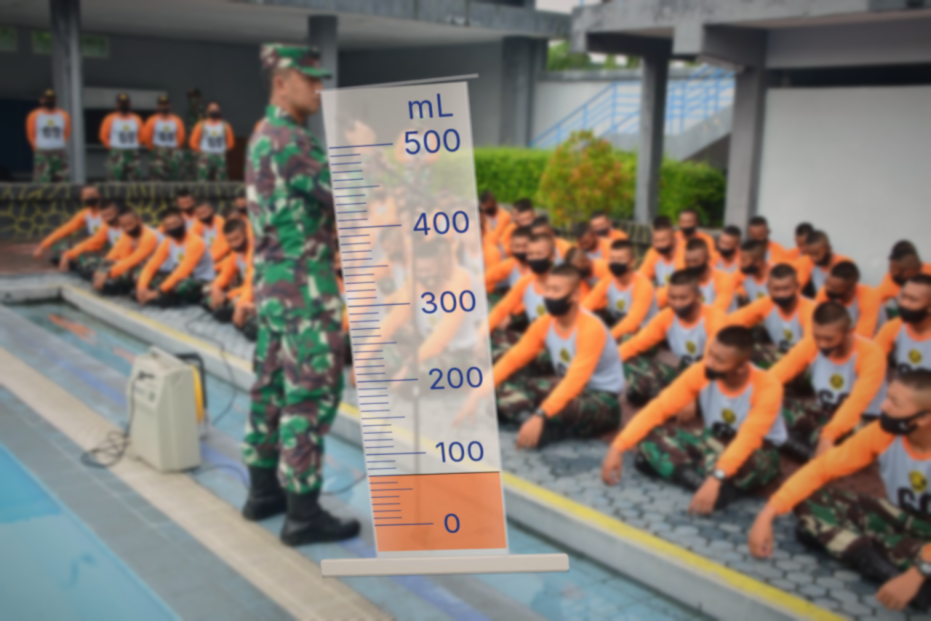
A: 70 mL
